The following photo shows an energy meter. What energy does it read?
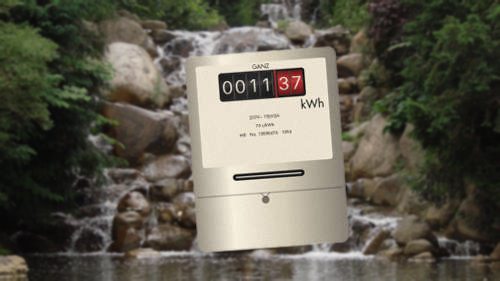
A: 11.37 kWh
